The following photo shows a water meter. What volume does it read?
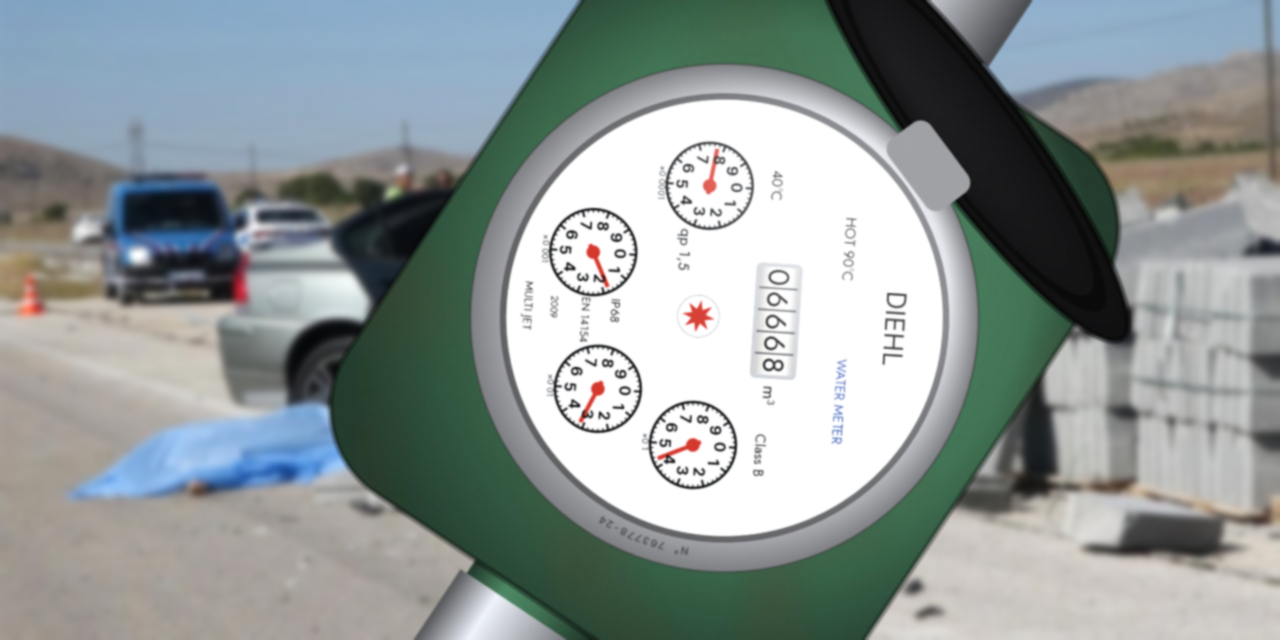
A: 6668.4317 m³
